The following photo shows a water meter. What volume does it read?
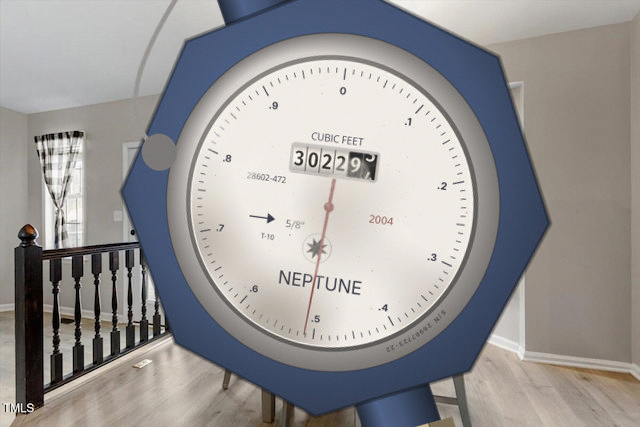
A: 302293.51 ft³
